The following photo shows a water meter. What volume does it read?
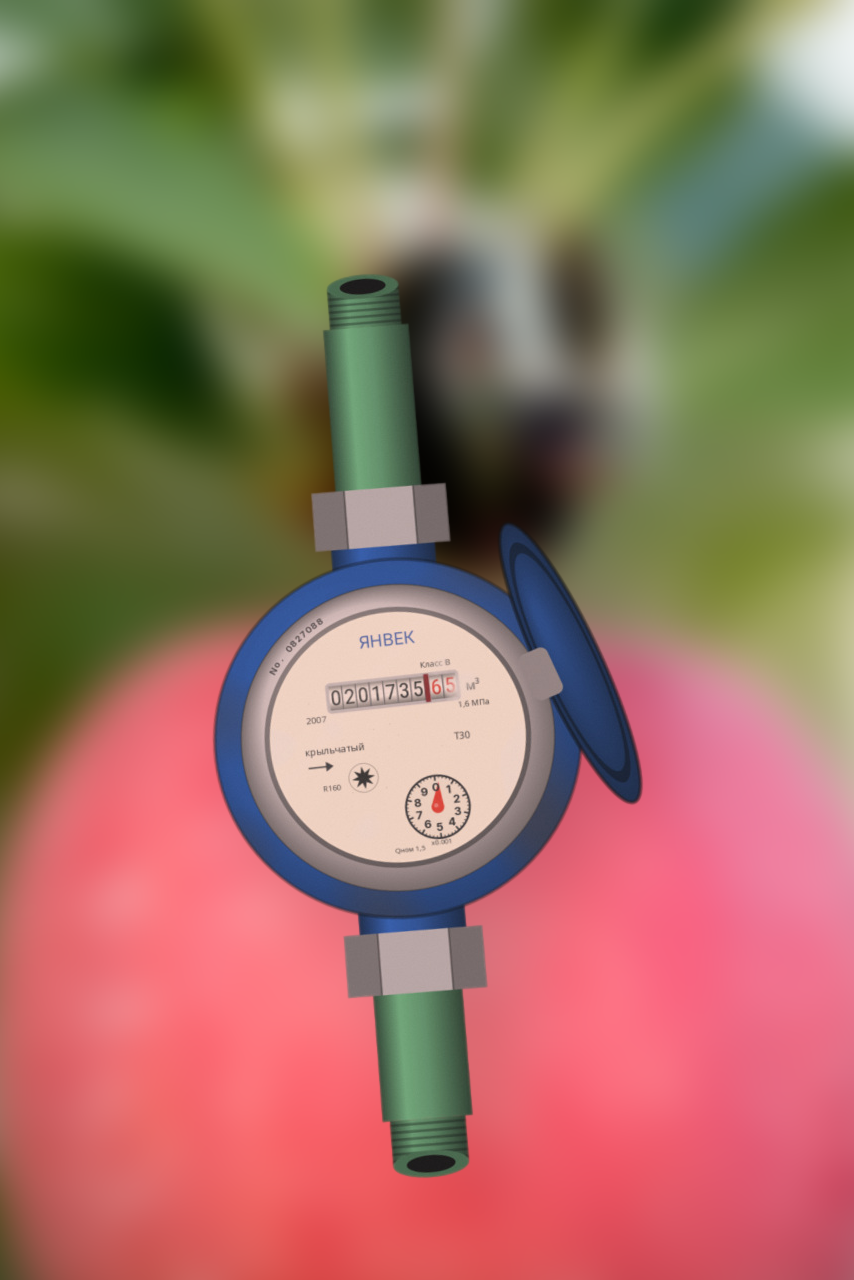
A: 201735.650 m³
